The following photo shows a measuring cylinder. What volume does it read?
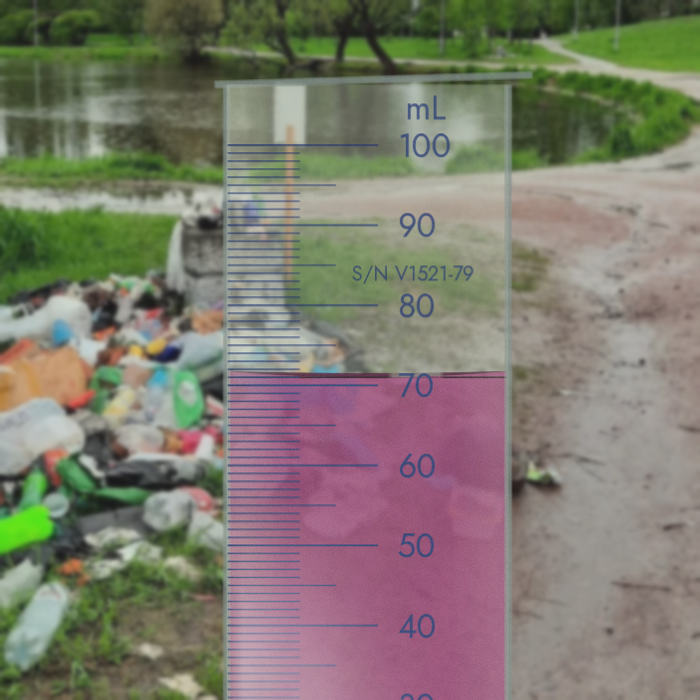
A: 71 mL
